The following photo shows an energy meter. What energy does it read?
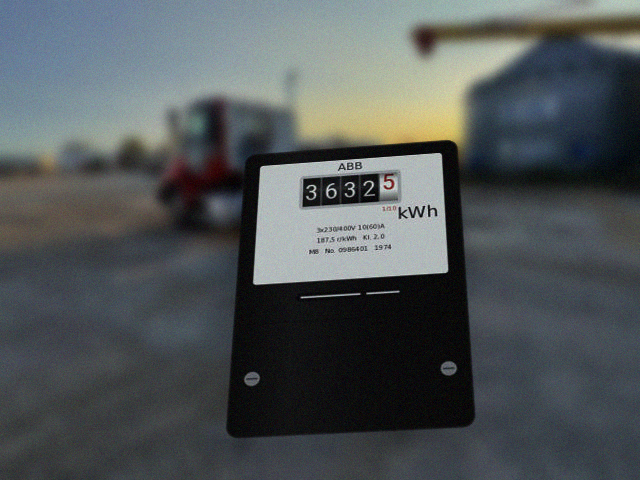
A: 3632.5 kWh
